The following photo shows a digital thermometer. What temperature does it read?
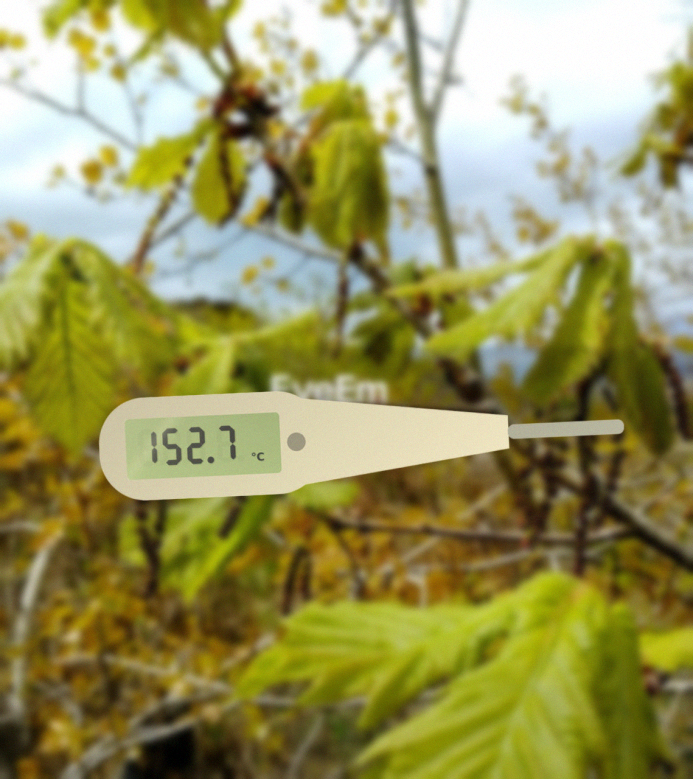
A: 152.7 °C
